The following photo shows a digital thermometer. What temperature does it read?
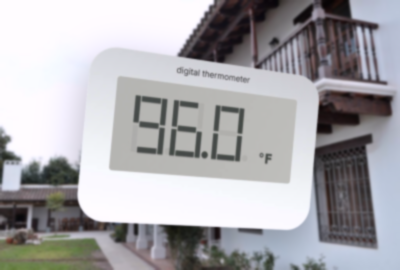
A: 96.0 °F
